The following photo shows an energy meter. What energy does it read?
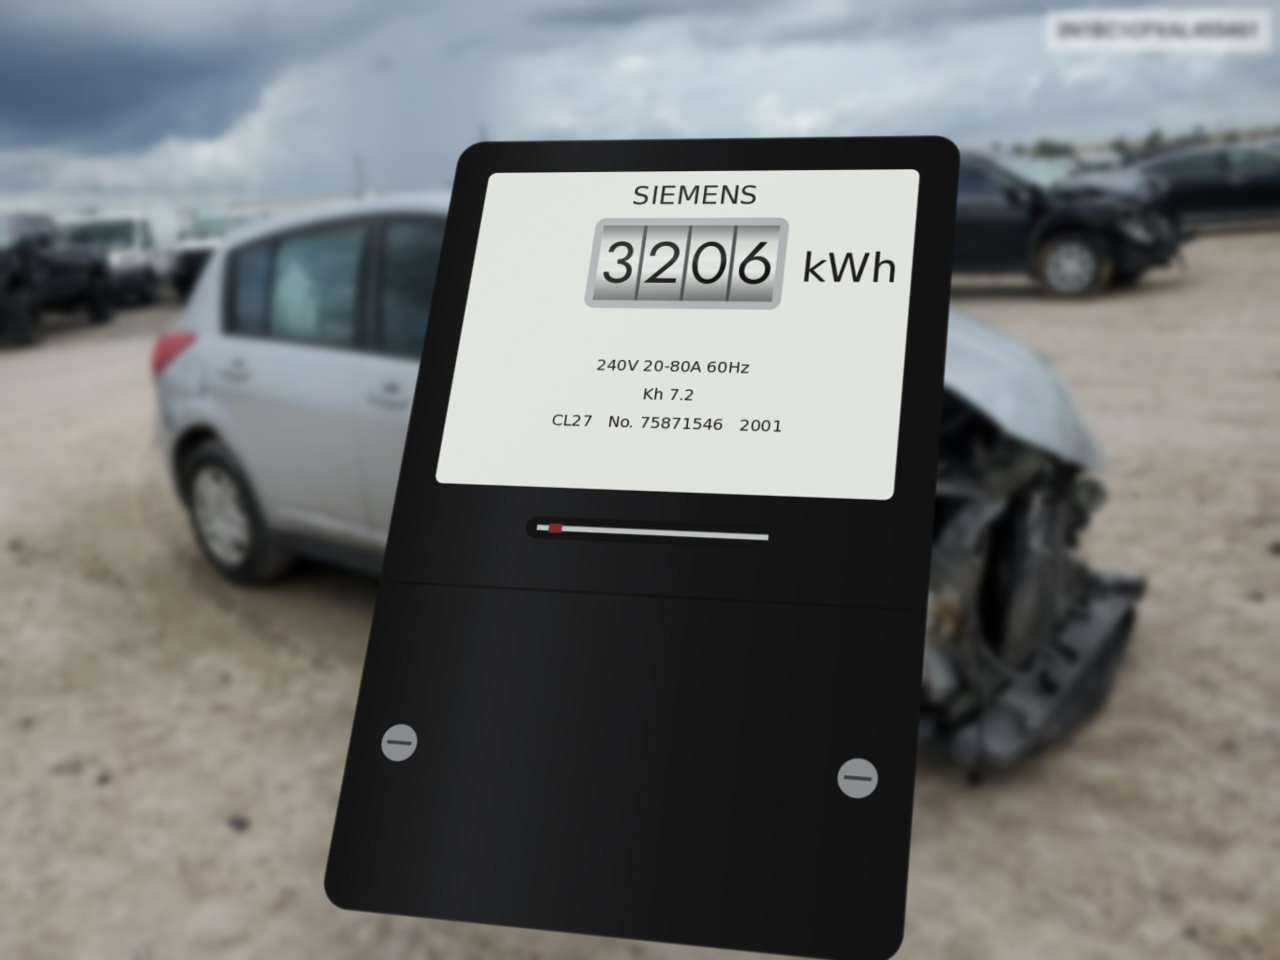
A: 3206 kWh
